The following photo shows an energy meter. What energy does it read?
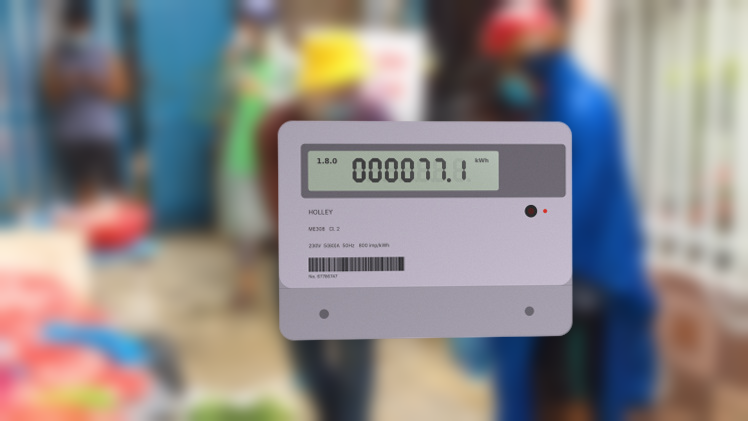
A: 77.1 kWh
